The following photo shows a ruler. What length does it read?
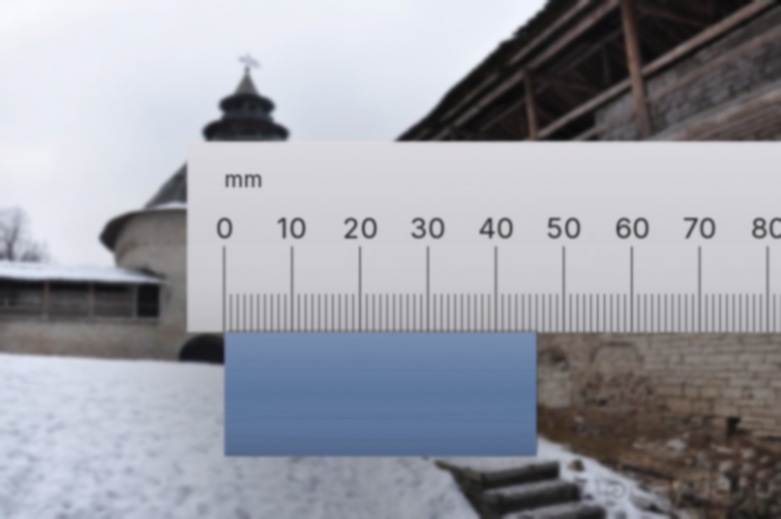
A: 46 mm
